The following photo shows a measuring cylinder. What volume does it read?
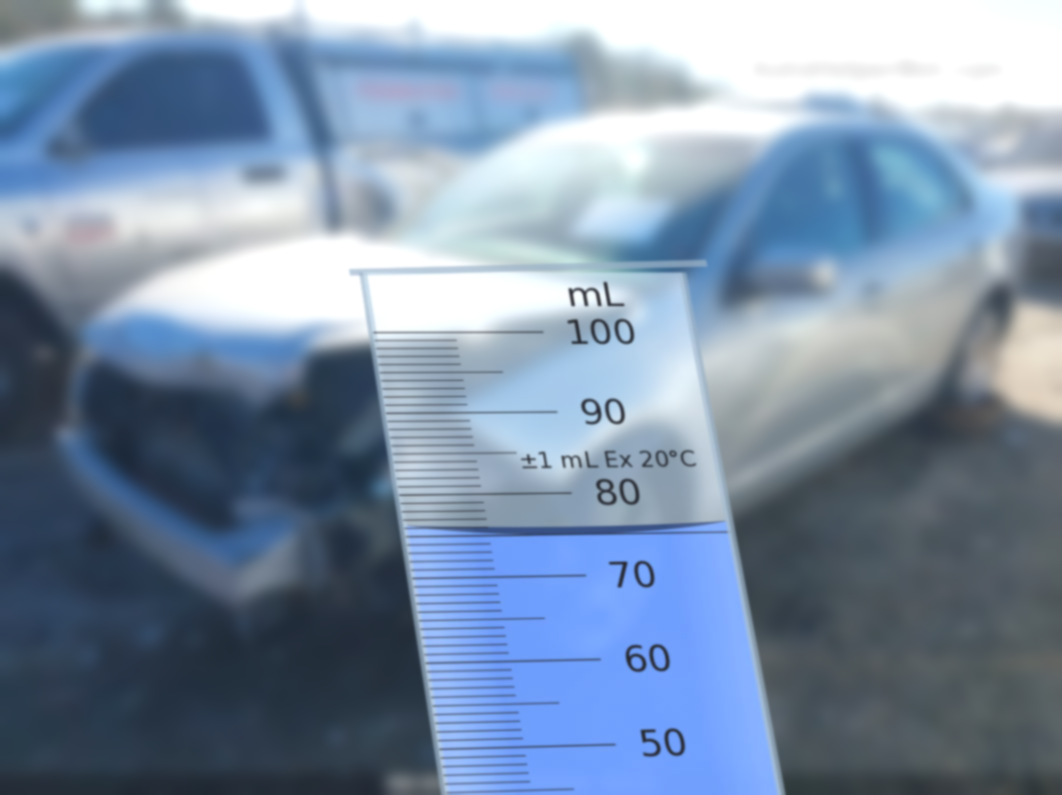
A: 75 mL
